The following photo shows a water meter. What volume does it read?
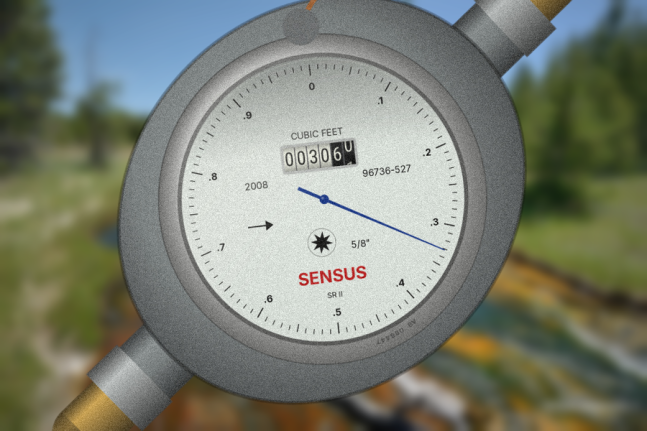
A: 3060.33 ft³
